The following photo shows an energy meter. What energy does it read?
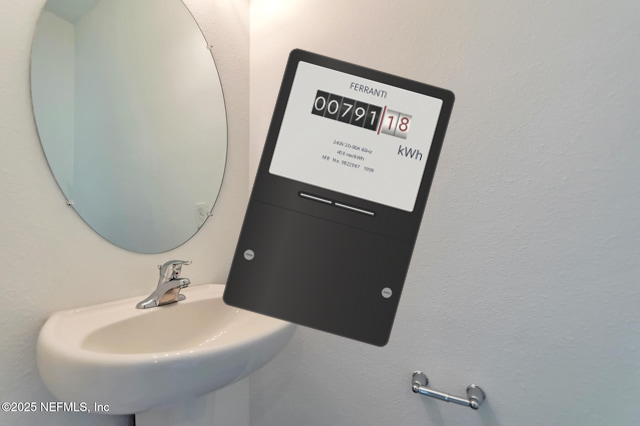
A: 791.18 kWh
